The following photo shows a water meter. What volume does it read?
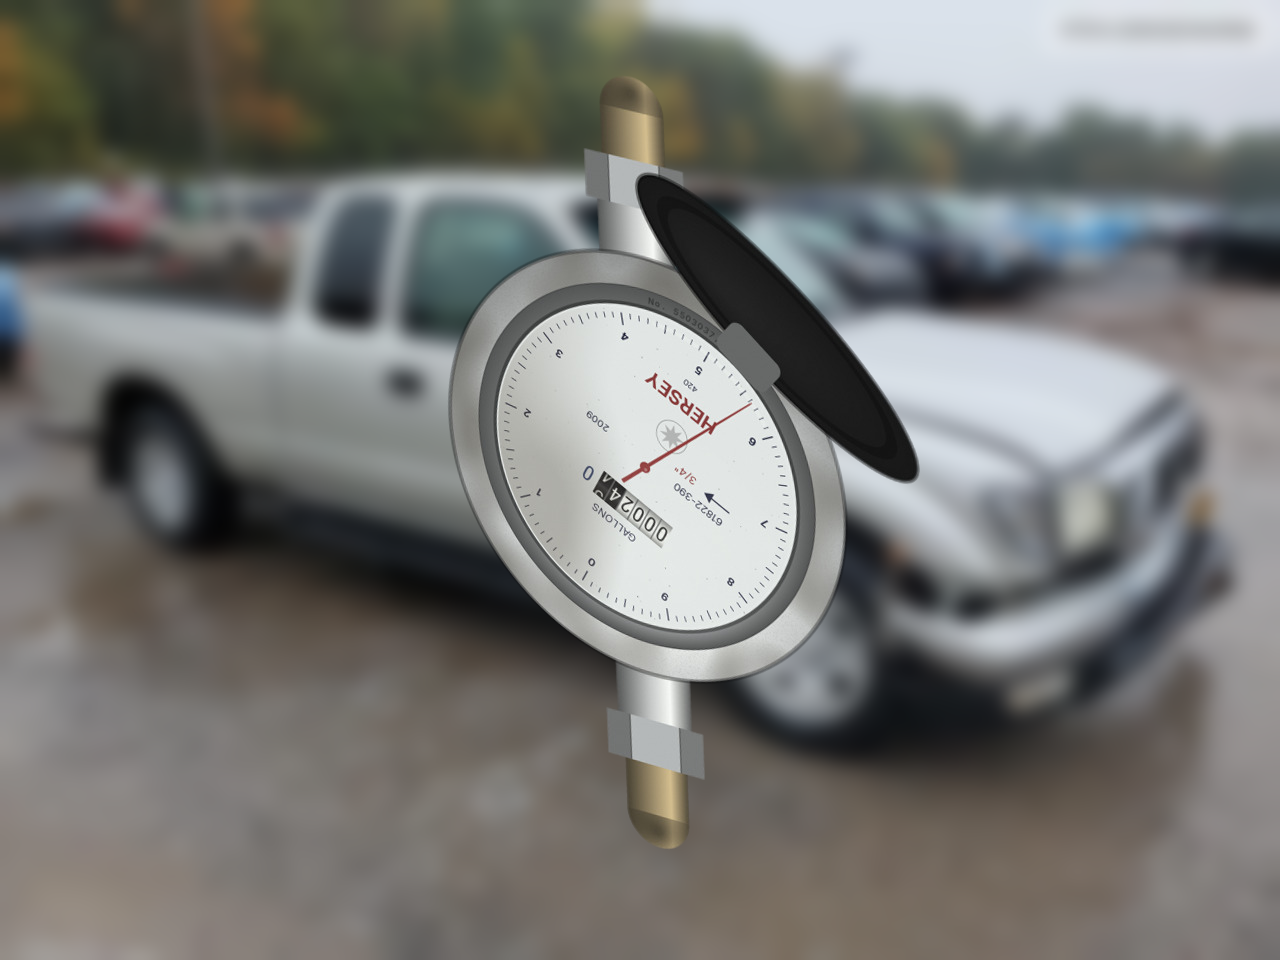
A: 2435.6 gal
